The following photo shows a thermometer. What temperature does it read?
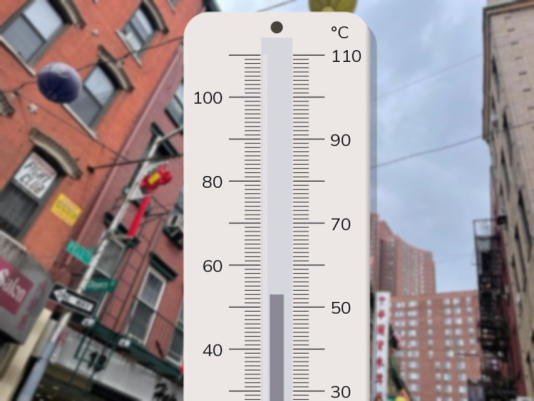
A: 53 °C
